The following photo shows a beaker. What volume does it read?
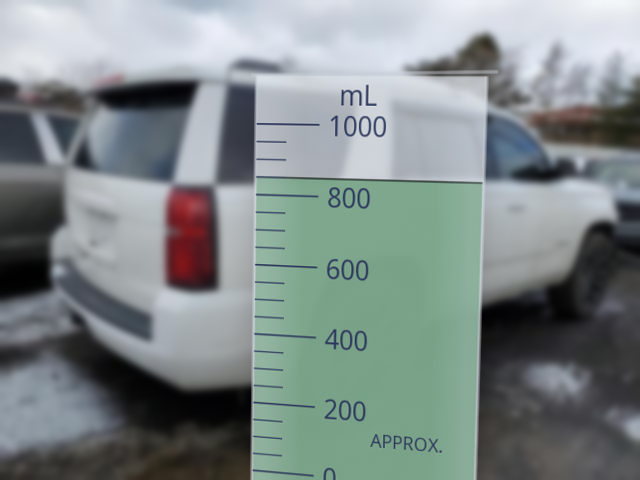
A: 850 mL
